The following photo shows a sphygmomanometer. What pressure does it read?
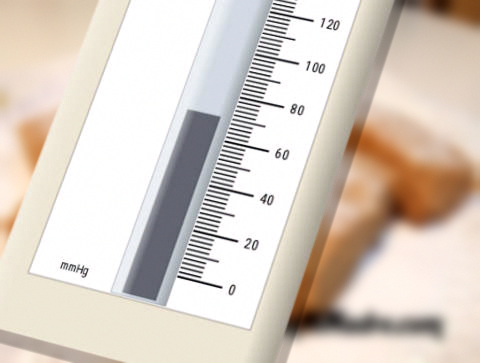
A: 70 mmHg
